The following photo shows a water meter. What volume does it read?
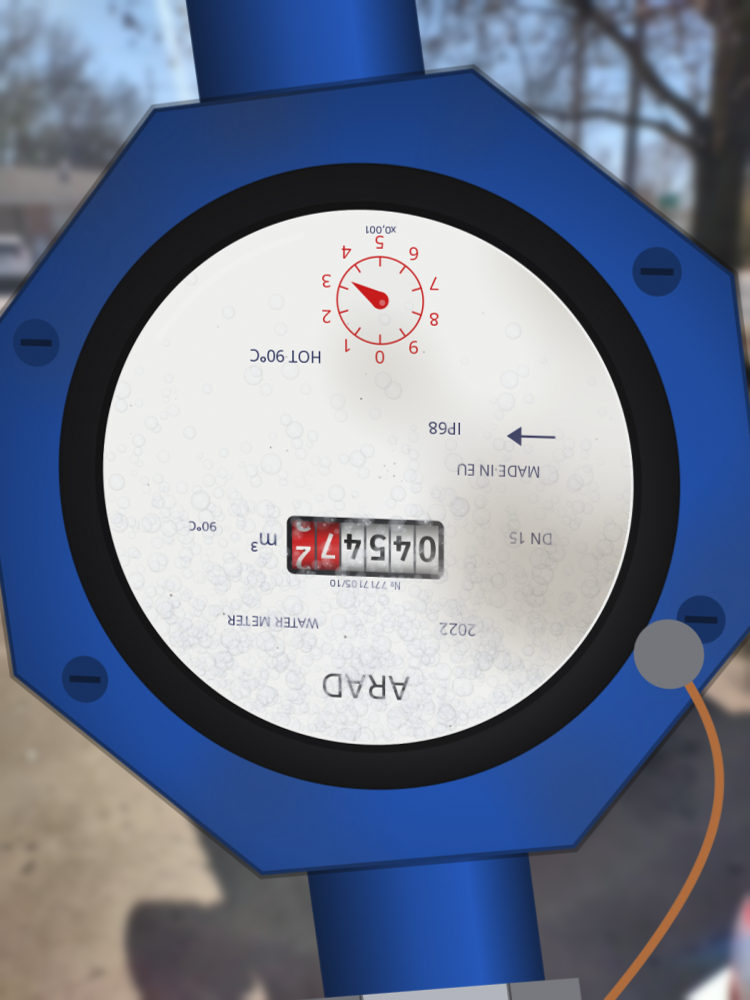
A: 454.723 m³
